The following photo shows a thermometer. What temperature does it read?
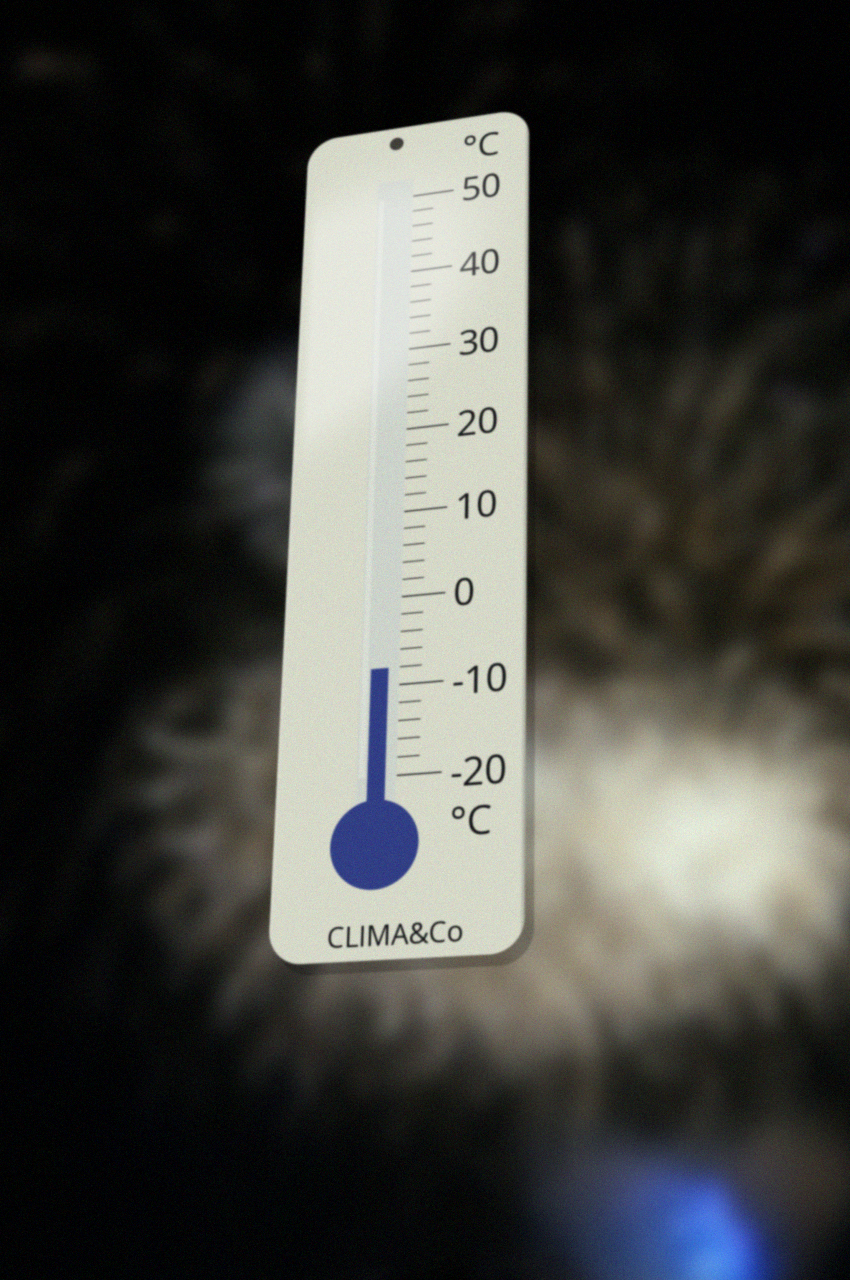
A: -8 °C
